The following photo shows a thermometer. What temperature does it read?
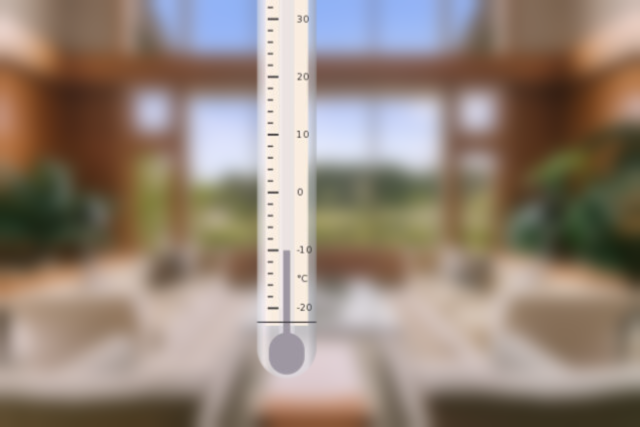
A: -10 °C
